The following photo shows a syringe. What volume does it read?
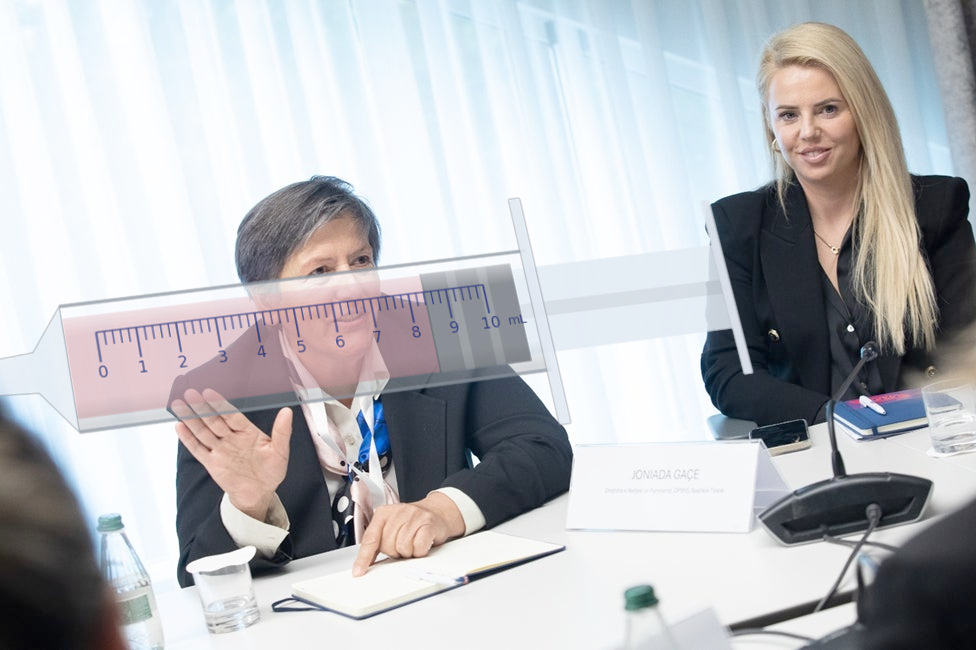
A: 8.4 mL
